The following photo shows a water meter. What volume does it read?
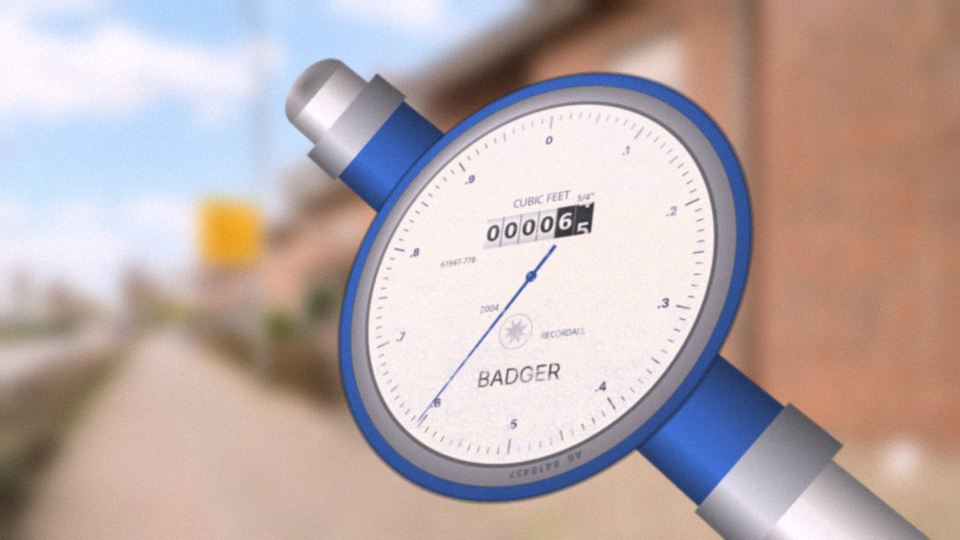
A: 64.60 ft³
